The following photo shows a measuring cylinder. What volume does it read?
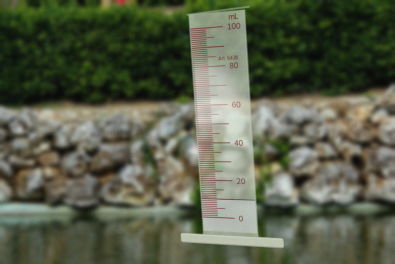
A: 10 mL
